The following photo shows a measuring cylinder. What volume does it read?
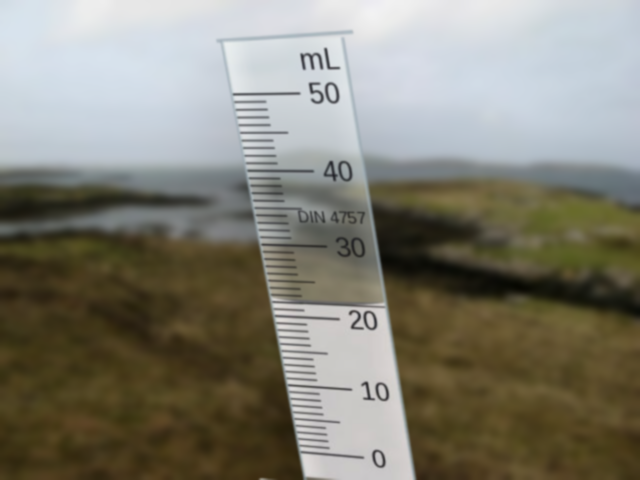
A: 22 mL
